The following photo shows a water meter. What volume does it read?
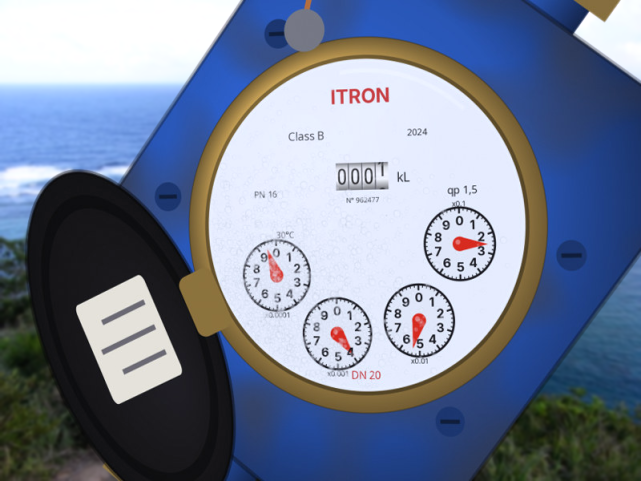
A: 1.2539 kL
